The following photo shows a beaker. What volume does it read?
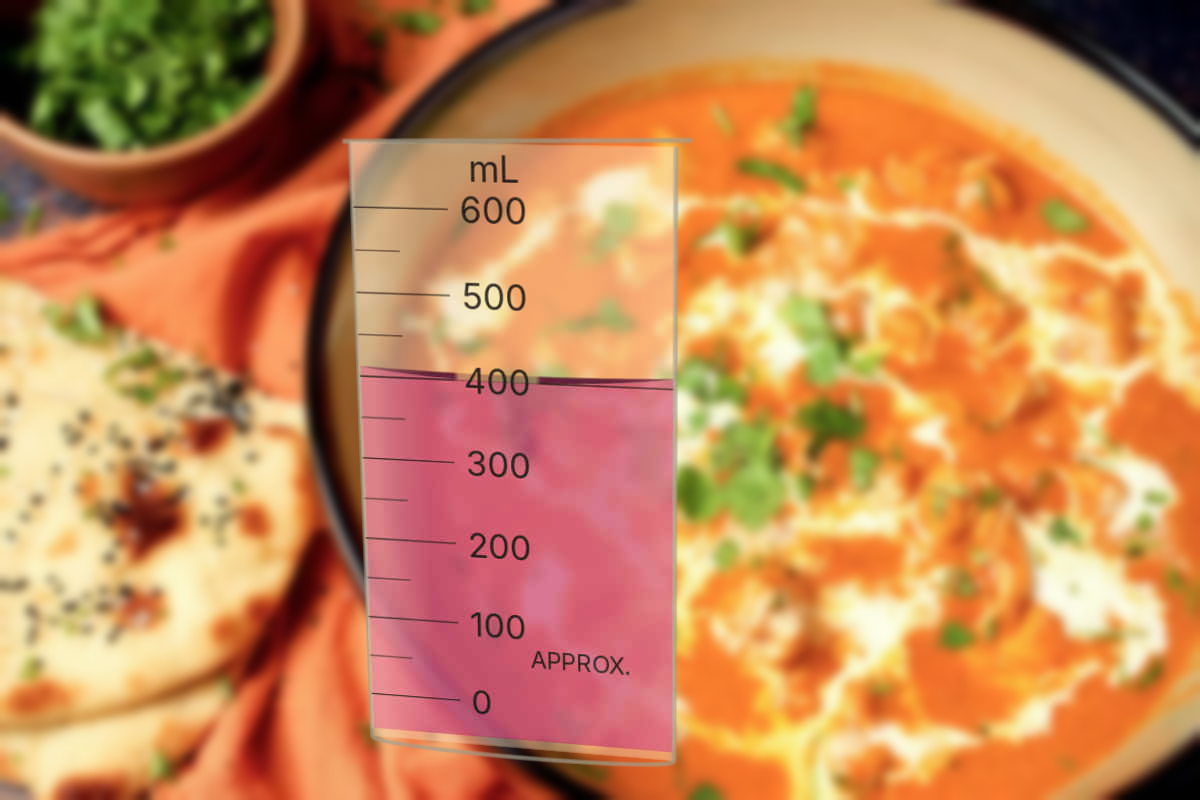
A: 400 mL
